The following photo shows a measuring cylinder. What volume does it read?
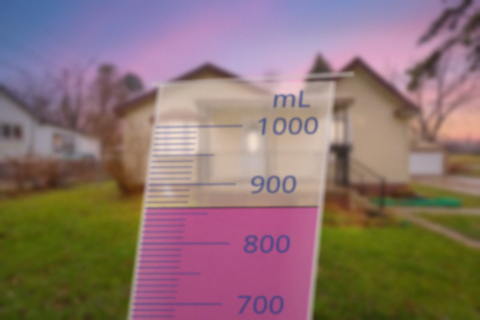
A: 860 mL
